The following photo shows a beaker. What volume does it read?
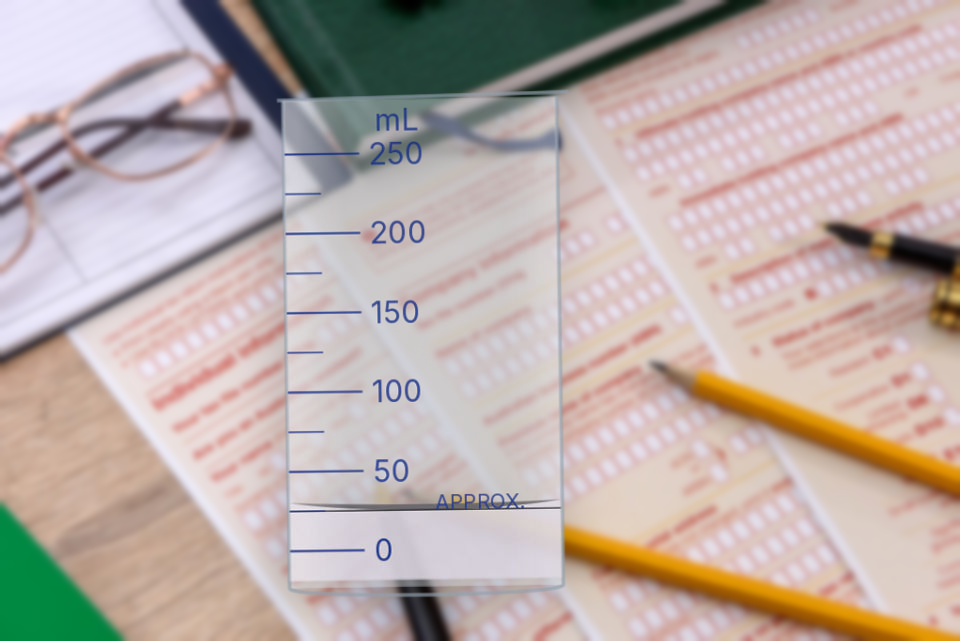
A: 25 mL
